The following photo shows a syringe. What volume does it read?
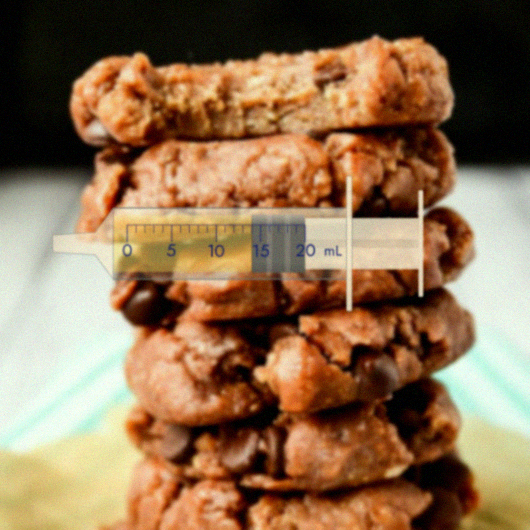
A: 14 mL
